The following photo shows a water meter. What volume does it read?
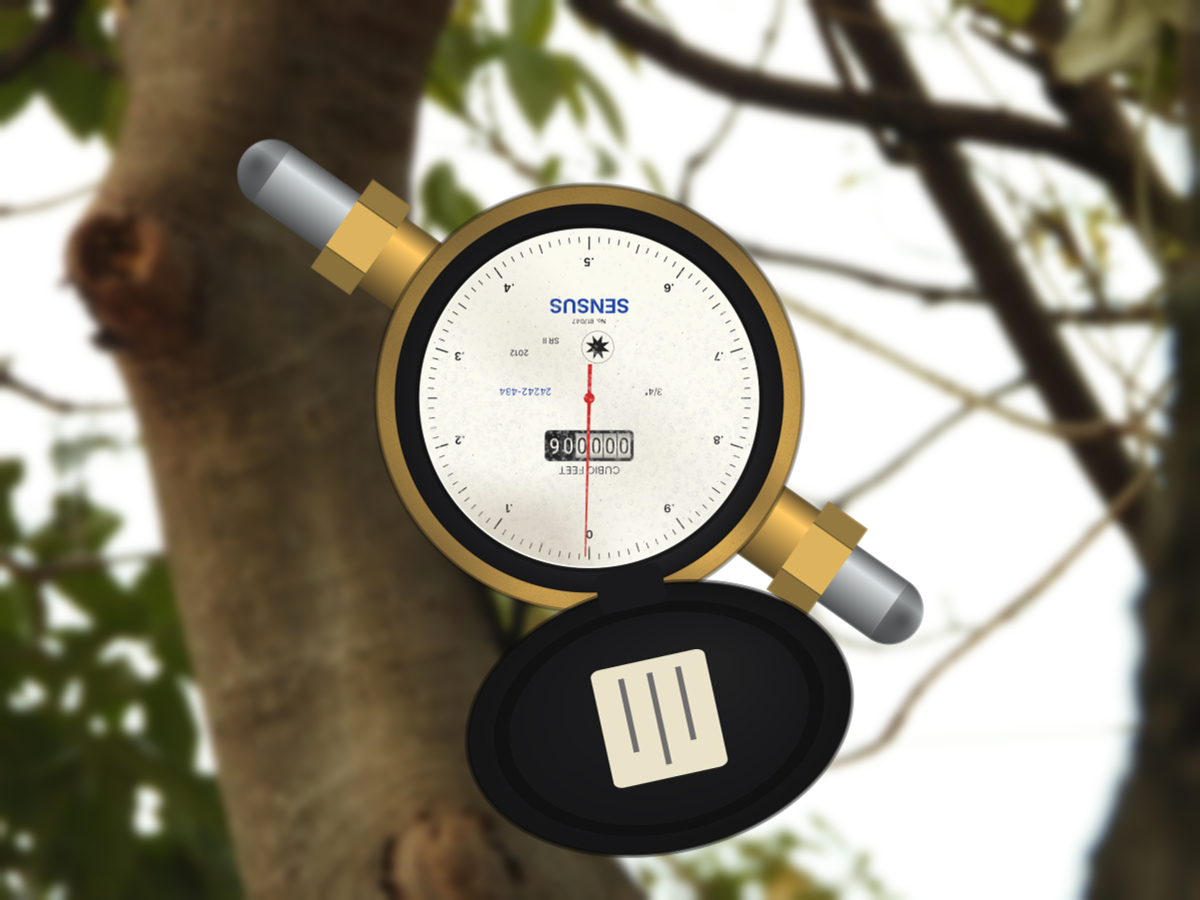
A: 6.00 ft³
